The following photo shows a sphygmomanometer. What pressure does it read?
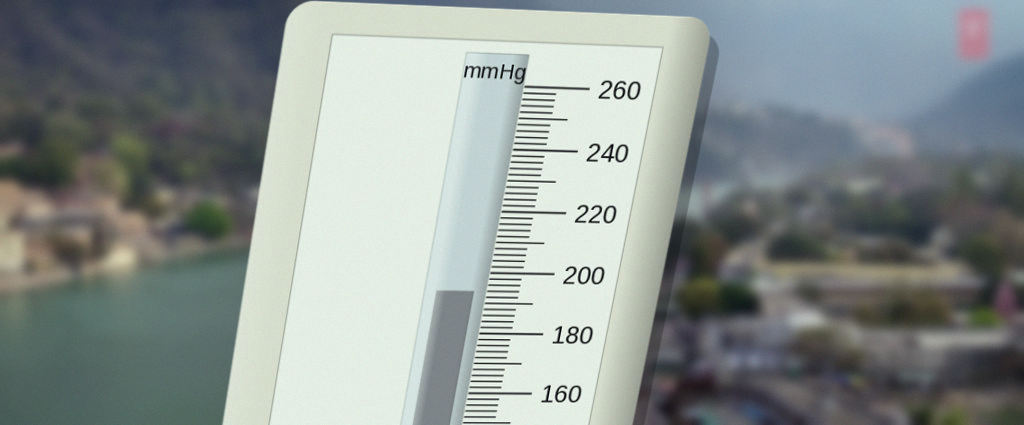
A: 194 mmHg
